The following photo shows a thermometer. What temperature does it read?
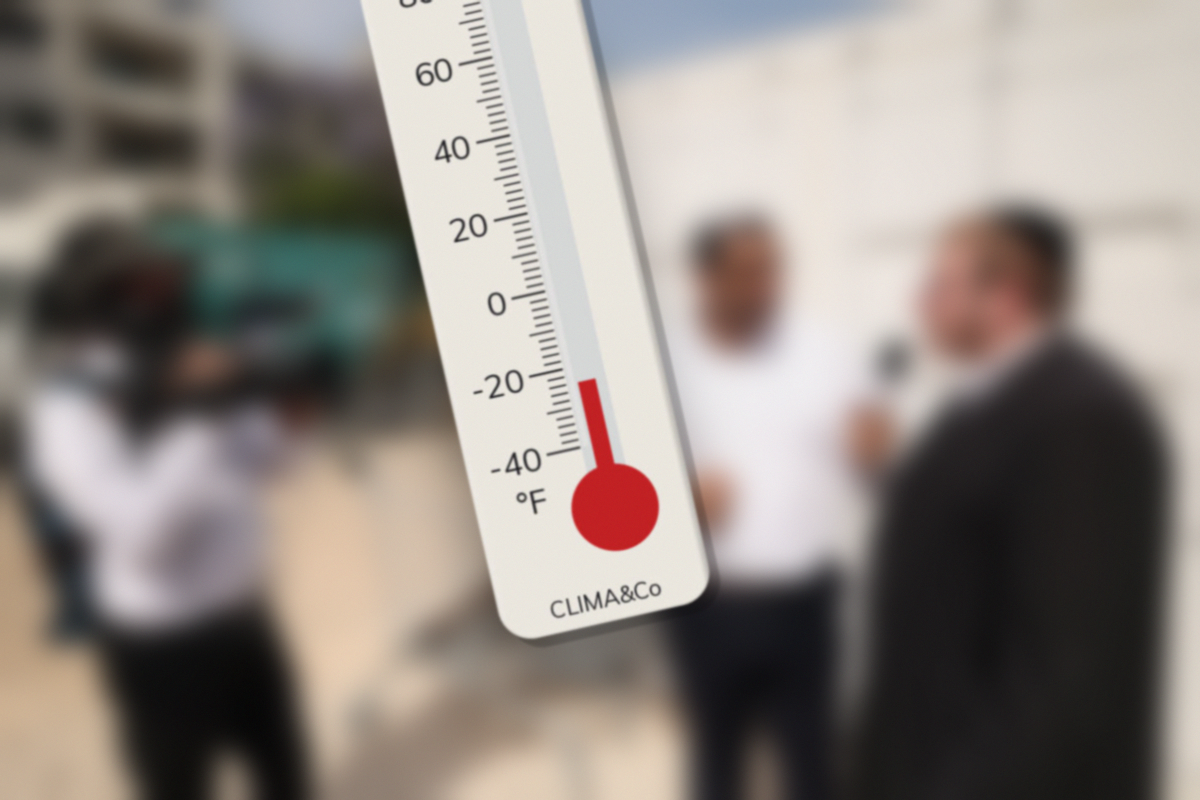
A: -24 °F
